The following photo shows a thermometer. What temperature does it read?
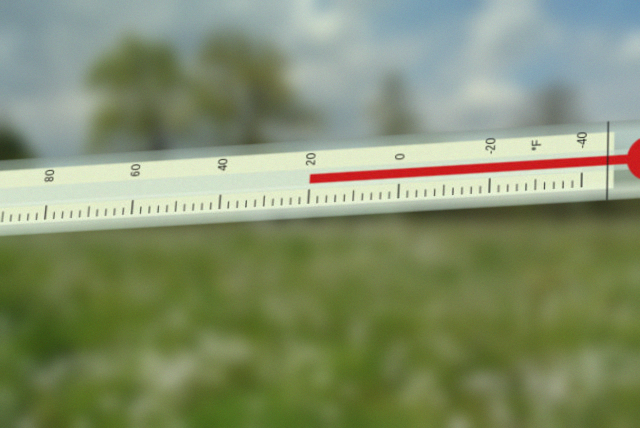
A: 20 °F
